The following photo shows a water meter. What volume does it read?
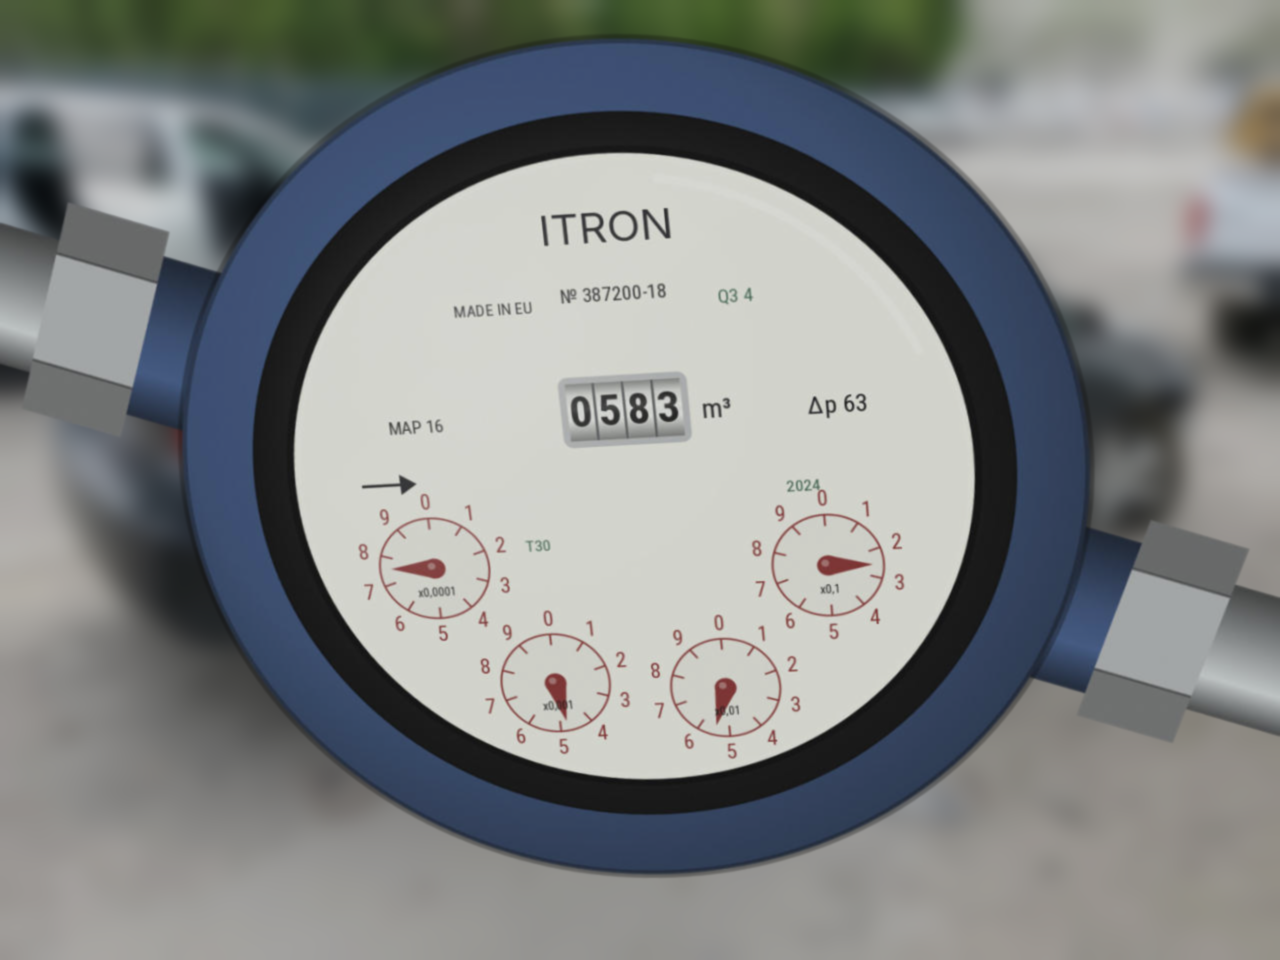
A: 583.2547 m³
